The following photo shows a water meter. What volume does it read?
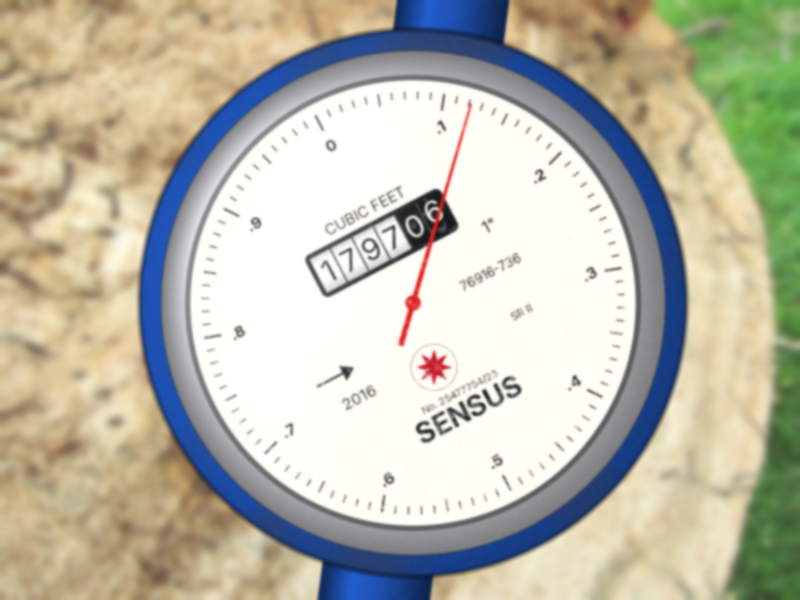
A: 179706.12 ft³
